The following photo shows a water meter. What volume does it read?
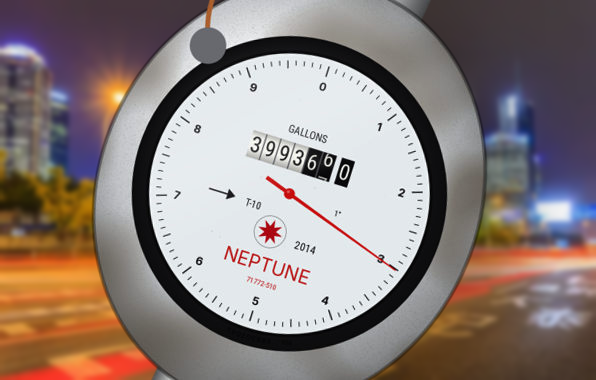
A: 3993663.0 gal
